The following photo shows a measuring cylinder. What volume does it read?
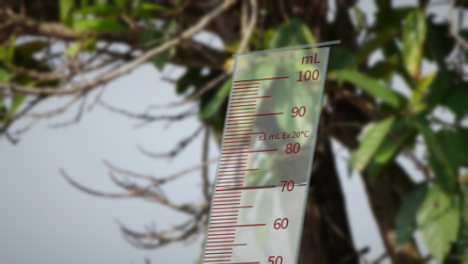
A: 70 mL
